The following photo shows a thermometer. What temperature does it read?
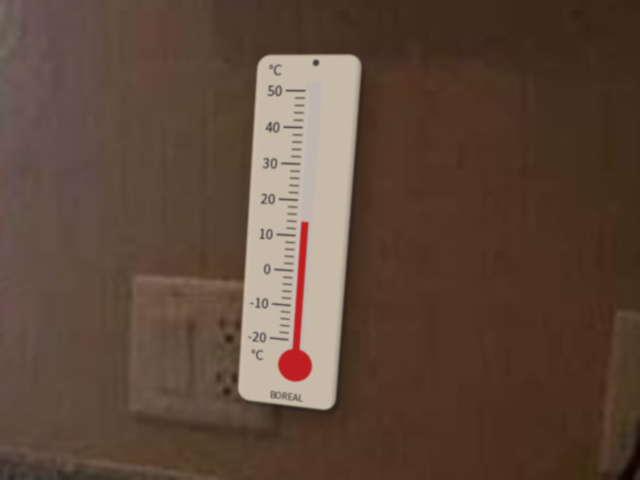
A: 14 °C
